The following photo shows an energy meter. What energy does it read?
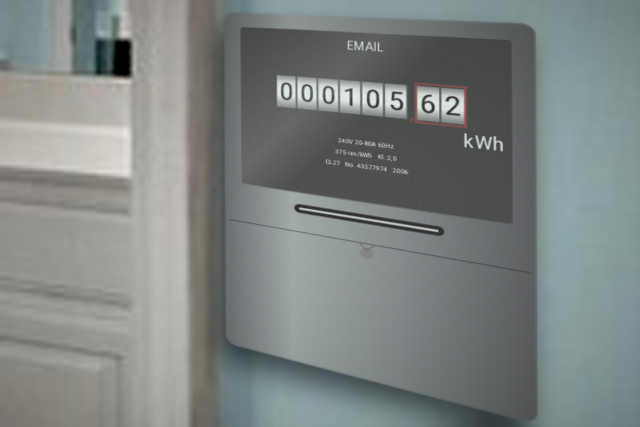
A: 105.62 kWh
